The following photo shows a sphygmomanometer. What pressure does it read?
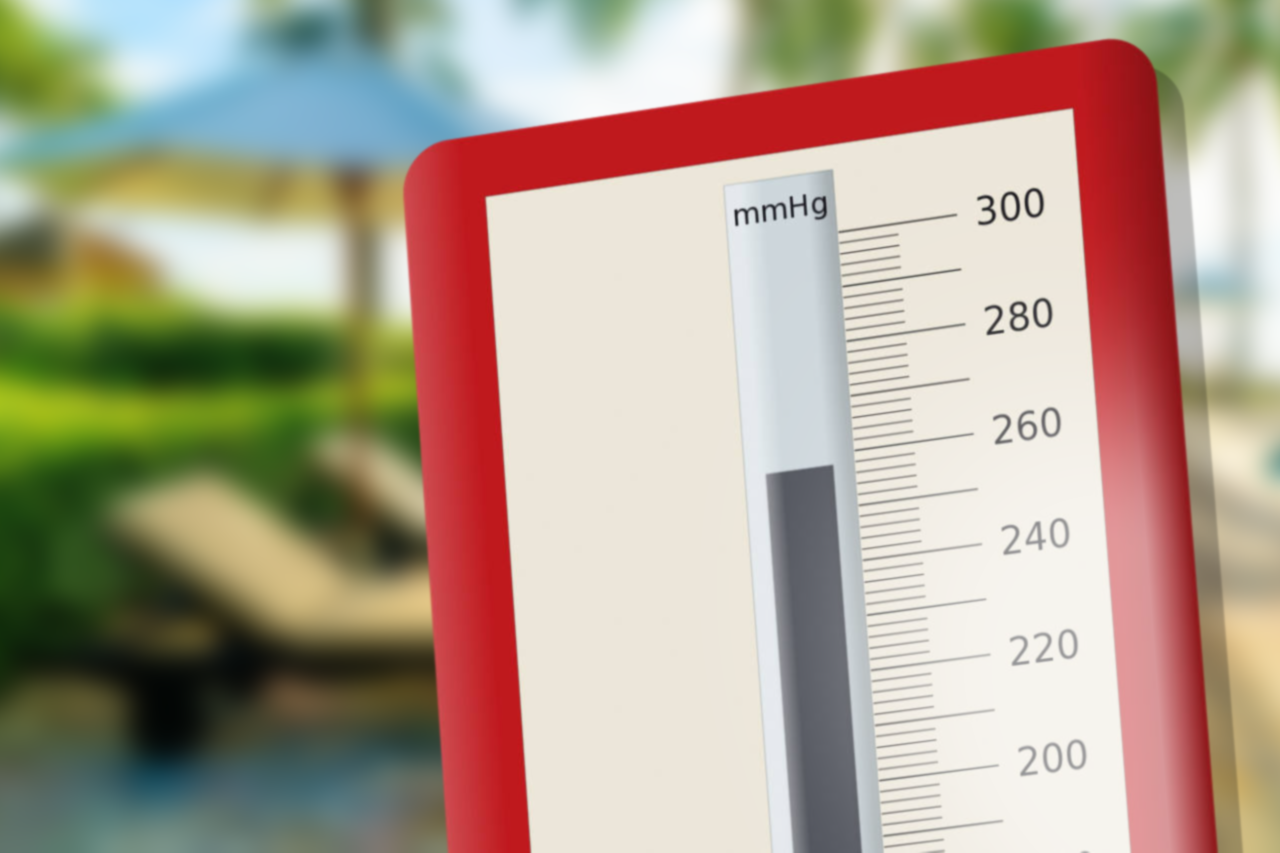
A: 258 mmHg
